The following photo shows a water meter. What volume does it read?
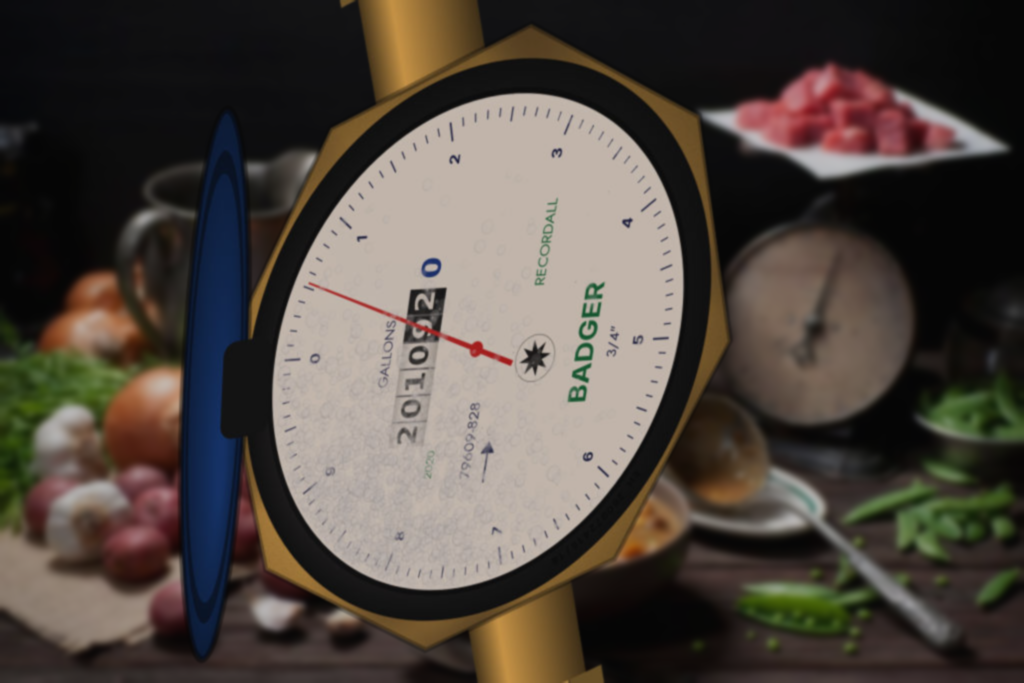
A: 2010920.5 gal
